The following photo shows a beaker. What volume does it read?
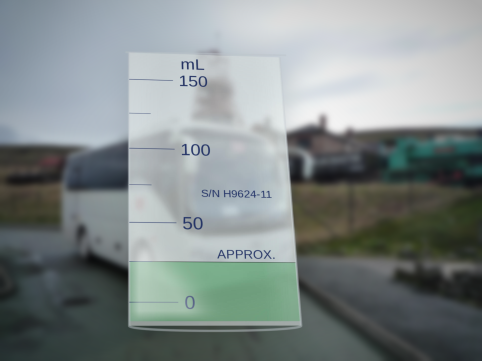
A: 25 mL
